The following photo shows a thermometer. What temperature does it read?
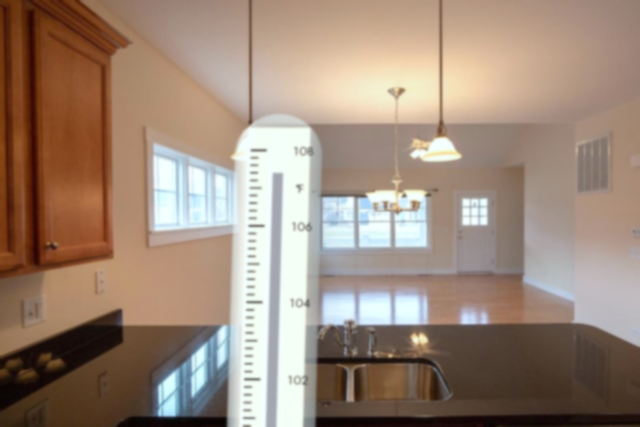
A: 107.4 °F
